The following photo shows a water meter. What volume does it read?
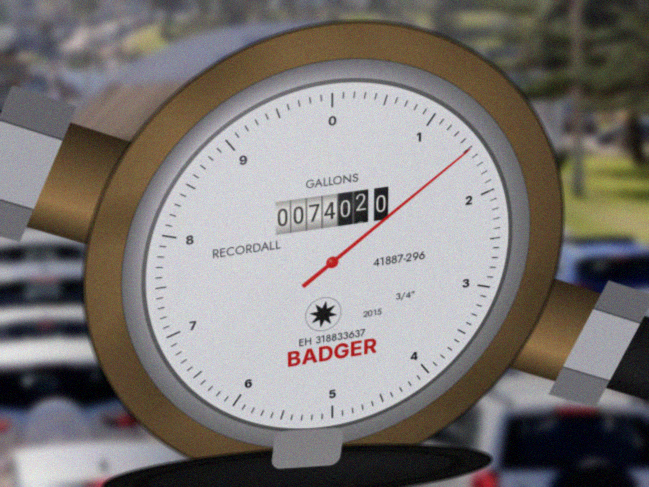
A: 74021.5 gal
